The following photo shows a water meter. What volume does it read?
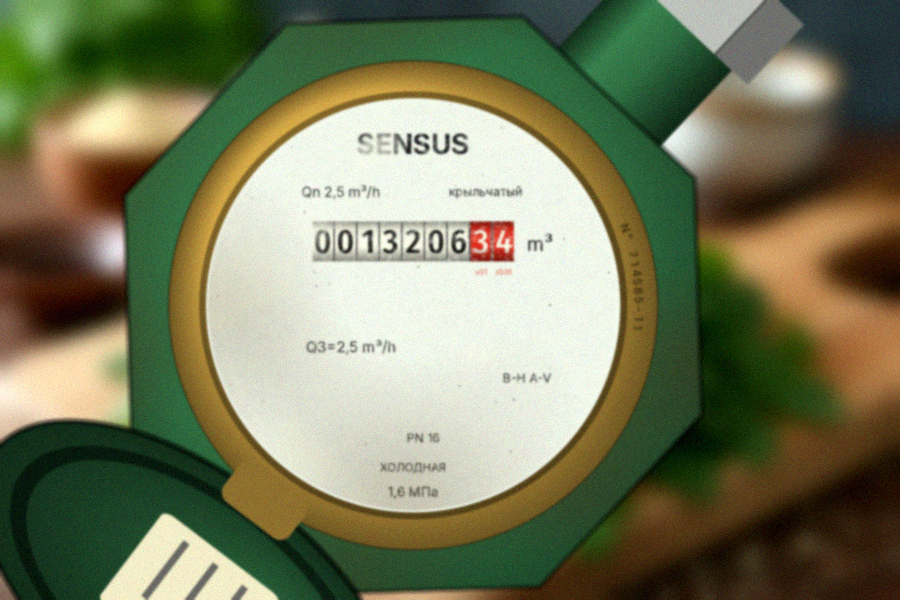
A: 13206.34 m³
